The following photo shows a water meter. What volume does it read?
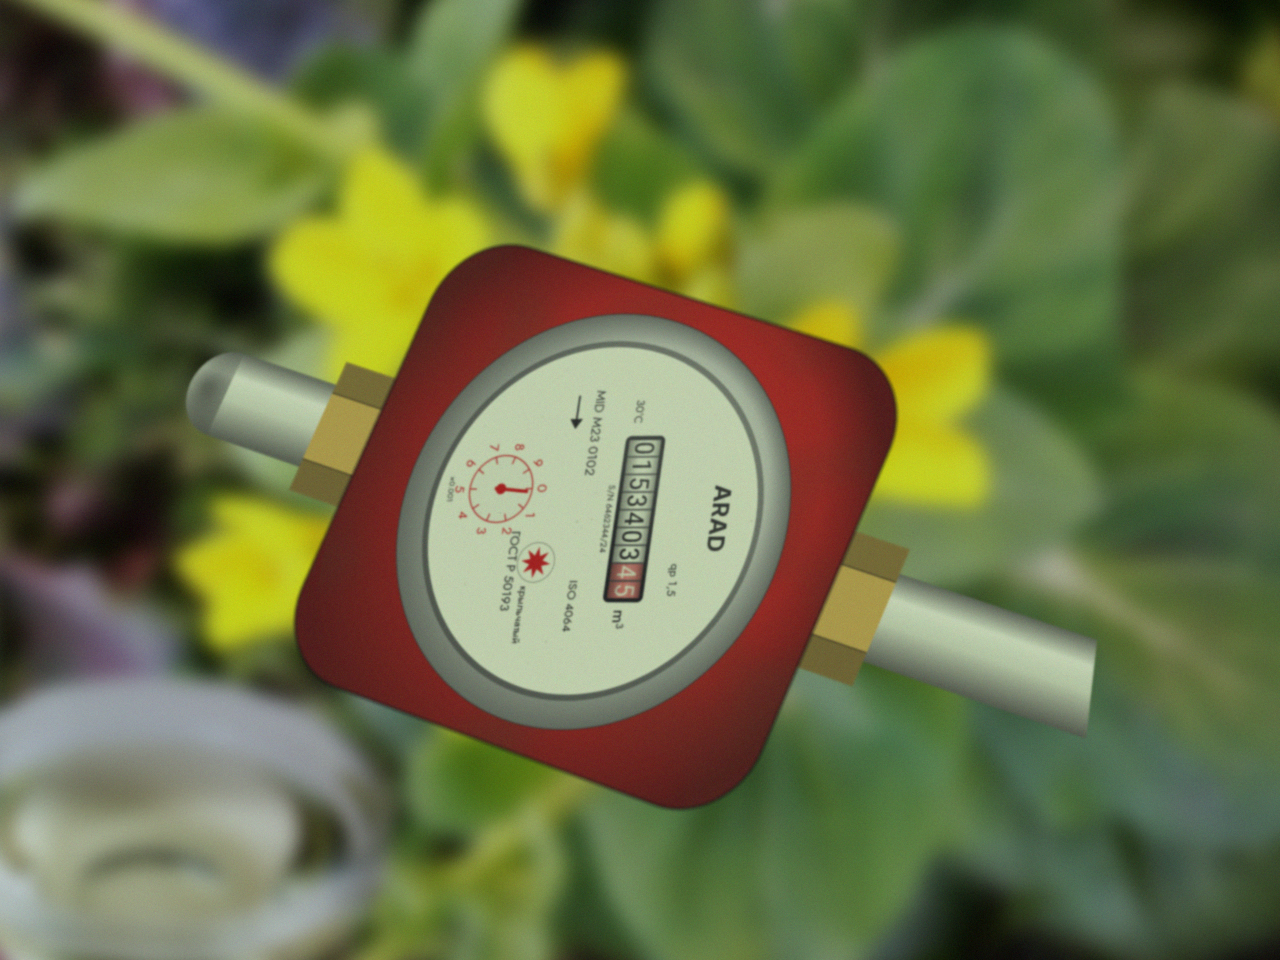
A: 153403.450 m³
